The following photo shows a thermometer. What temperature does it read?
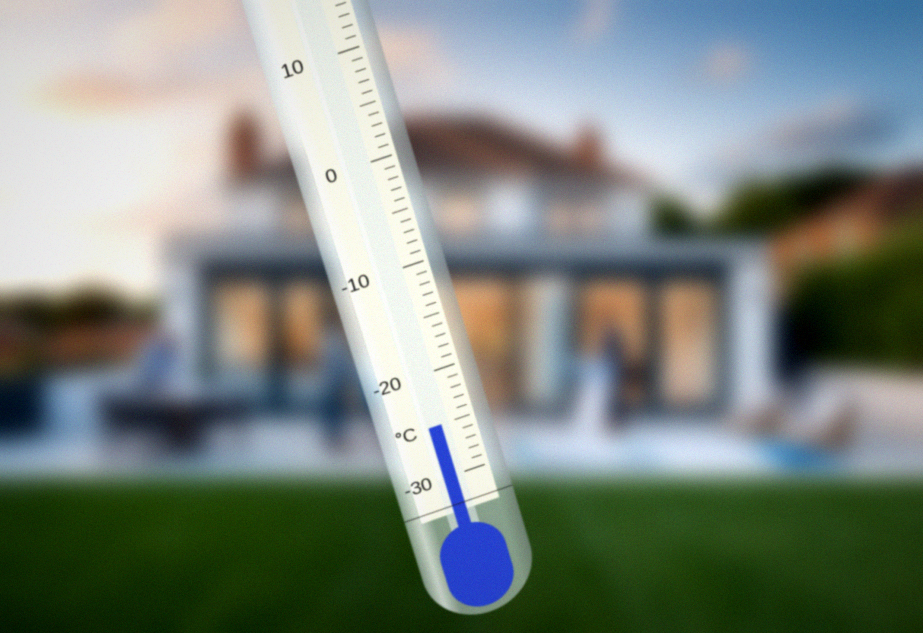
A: -25 °C
